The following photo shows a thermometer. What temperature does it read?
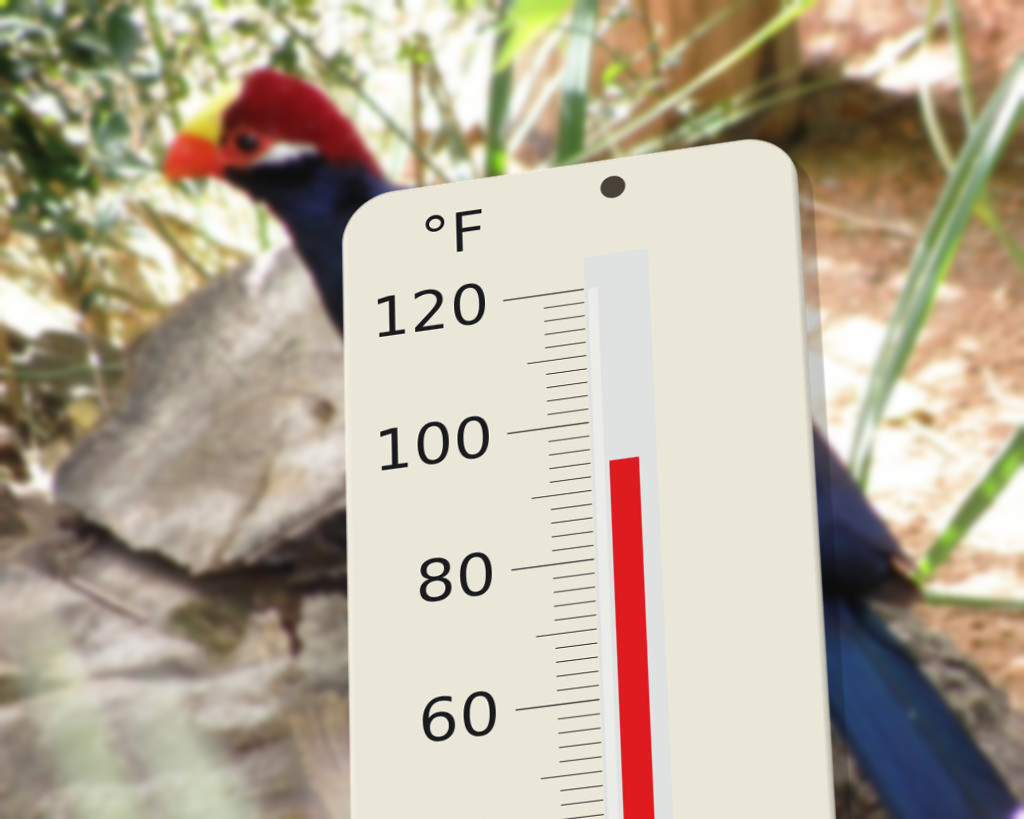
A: 94 °F
